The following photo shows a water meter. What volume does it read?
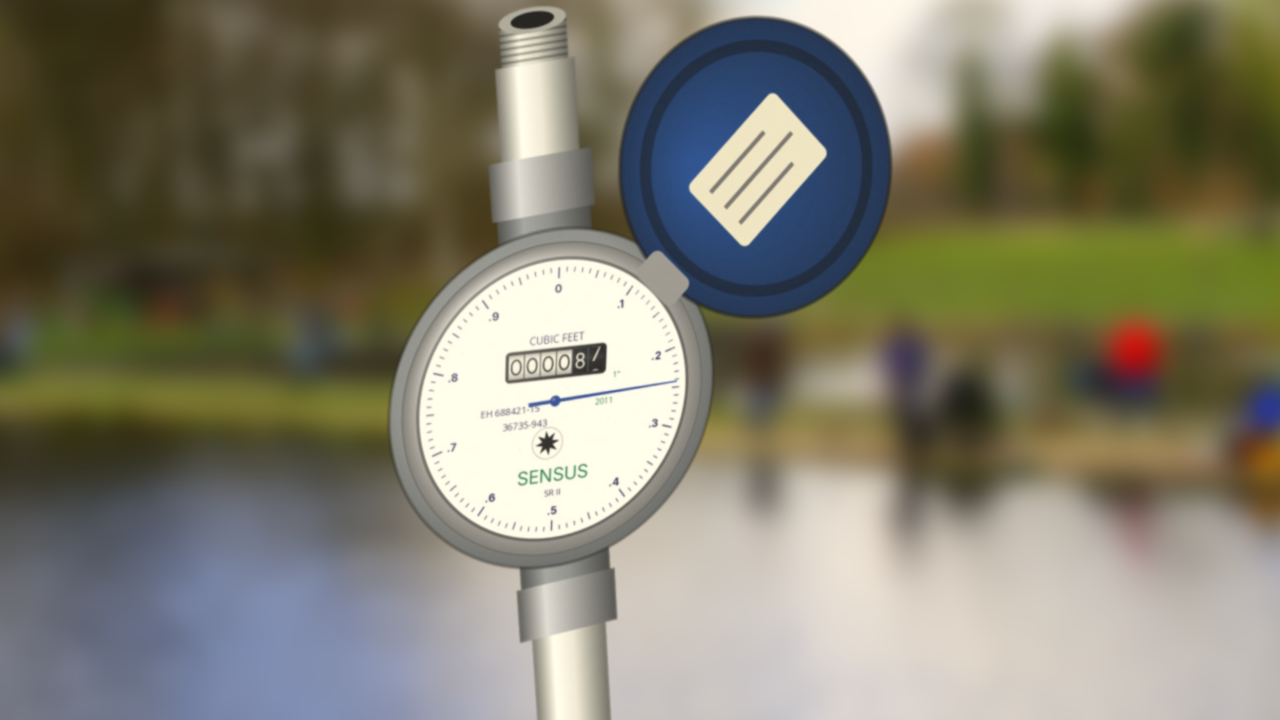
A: 87.24 ft³
